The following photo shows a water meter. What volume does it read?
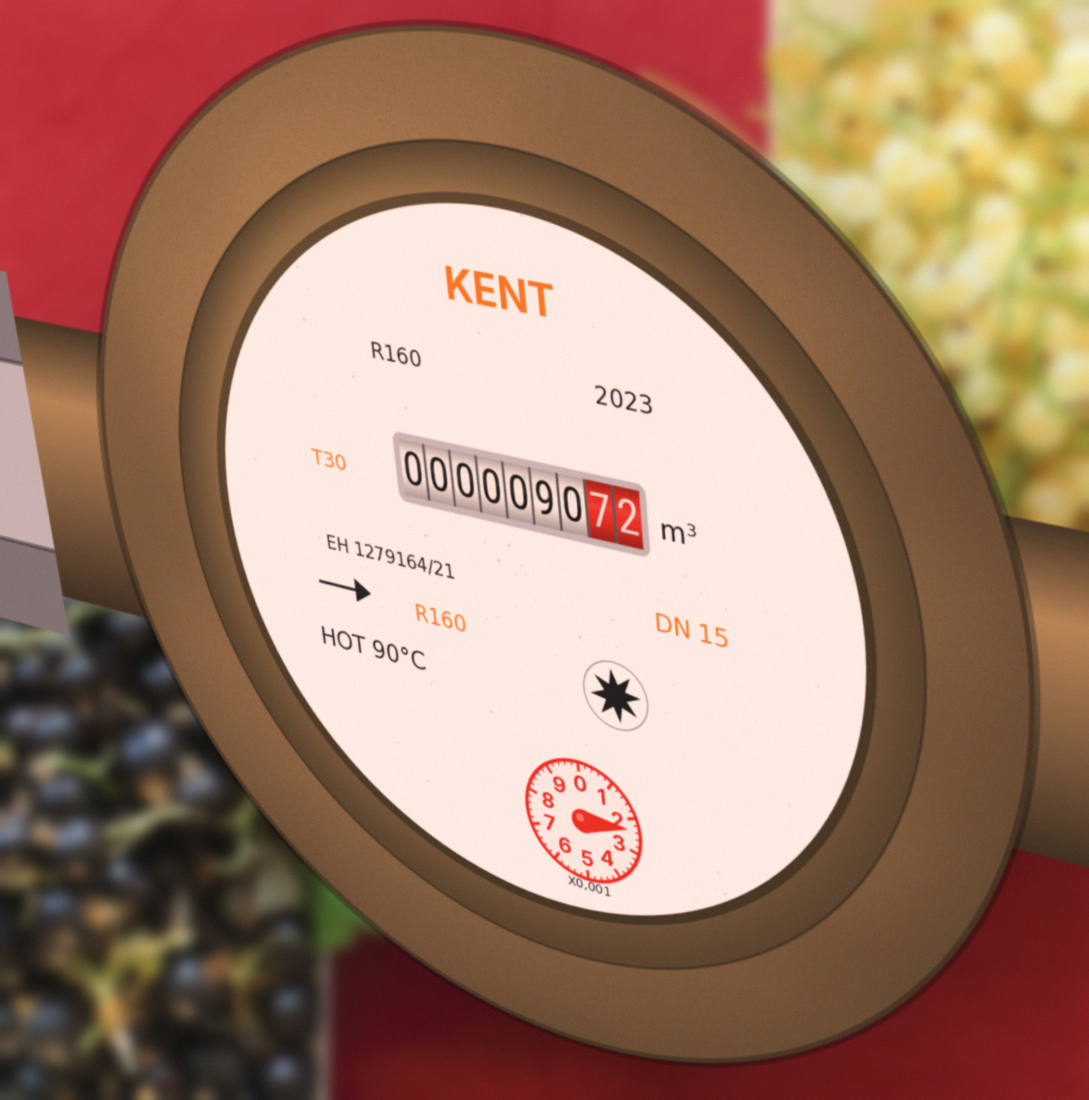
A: 90.722 m³
